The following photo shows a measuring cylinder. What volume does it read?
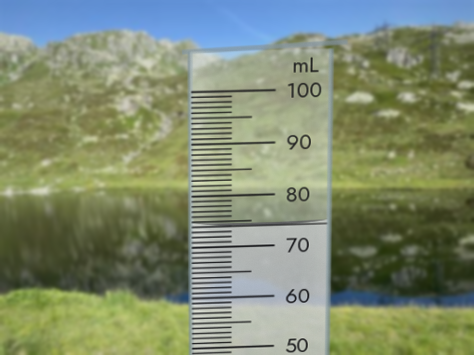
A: 74 mL
